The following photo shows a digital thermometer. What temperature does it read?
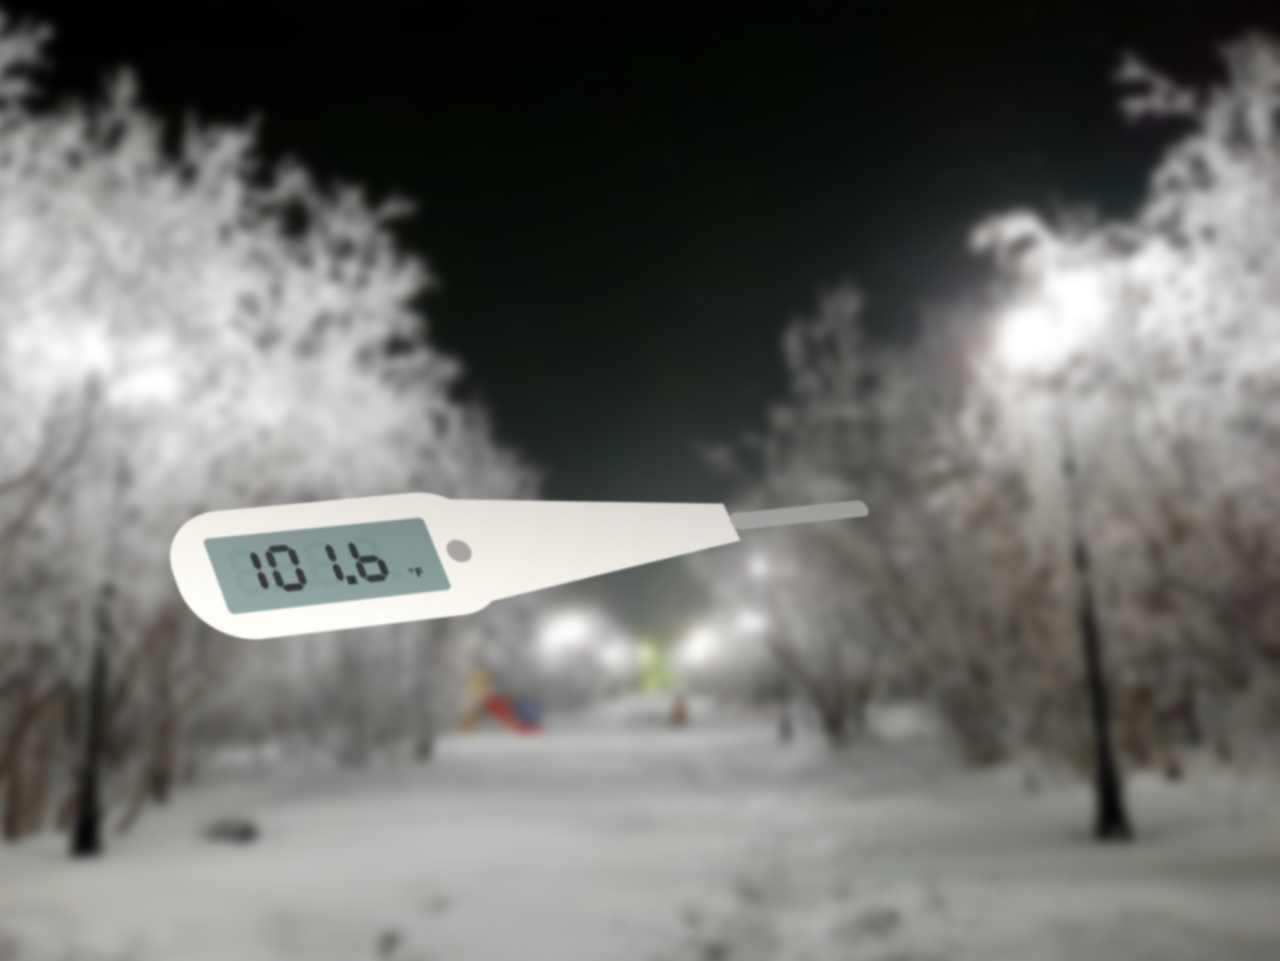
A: 101.6 °F
